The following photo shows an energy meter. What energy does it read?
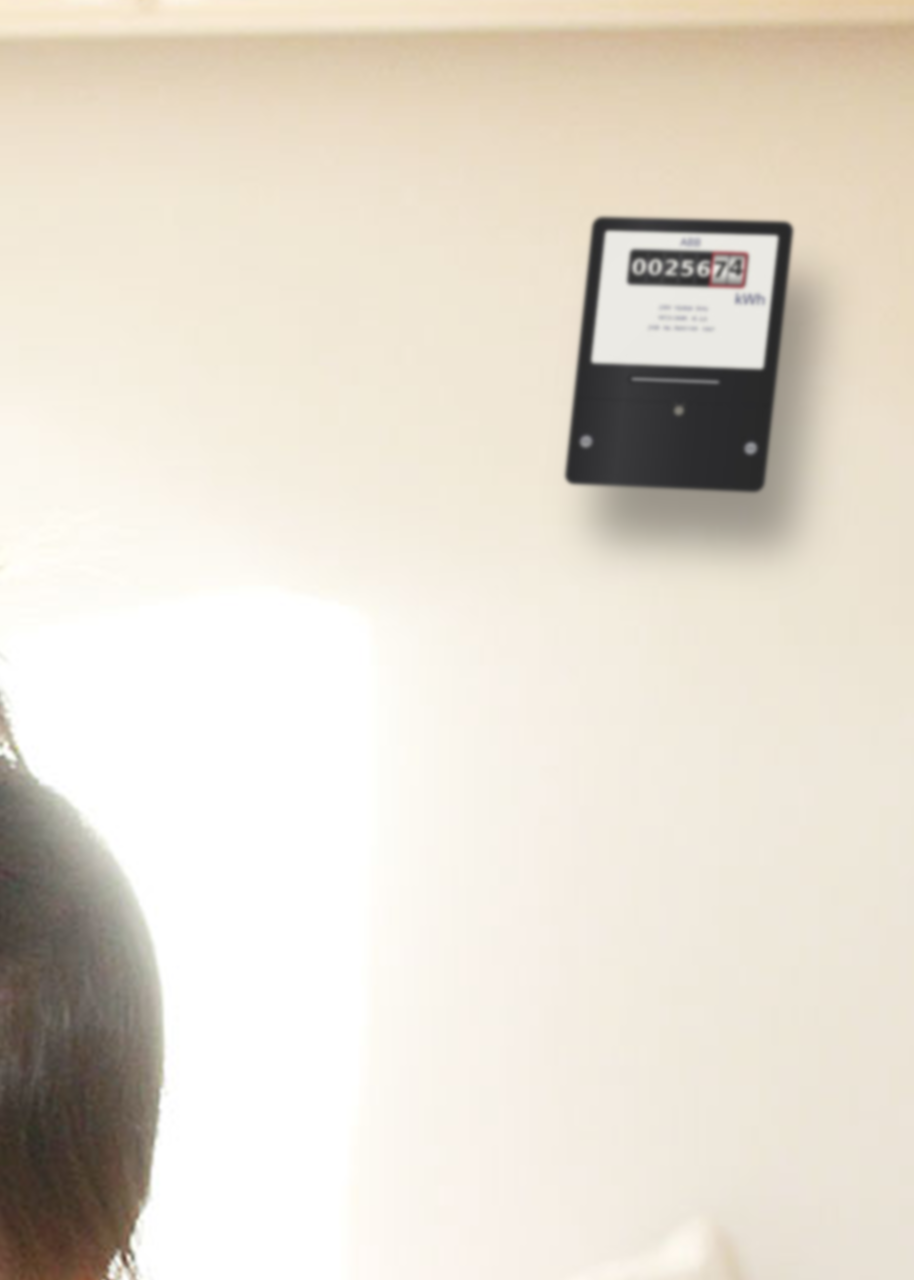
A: 256.74 kWh
